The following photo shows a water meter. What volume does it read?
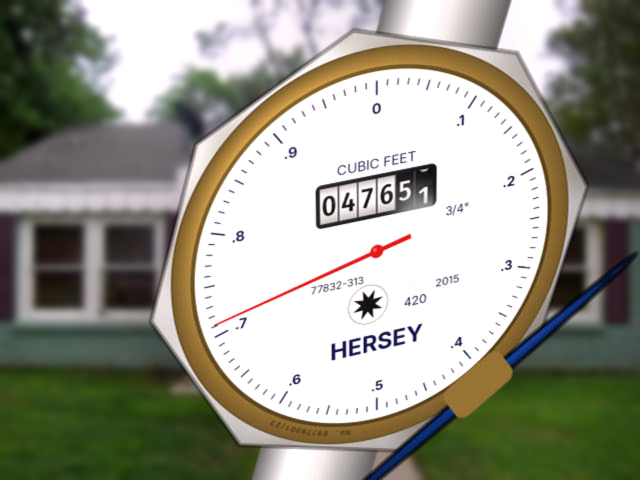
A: 47650.71 ft³
